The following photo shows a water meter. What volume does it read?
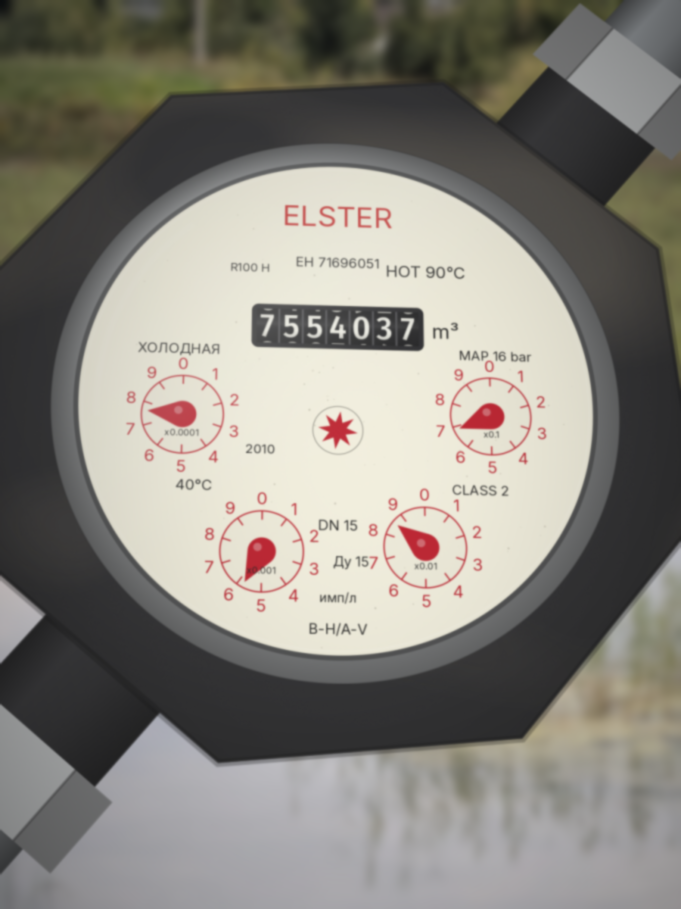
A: 7554037.6857 m³
